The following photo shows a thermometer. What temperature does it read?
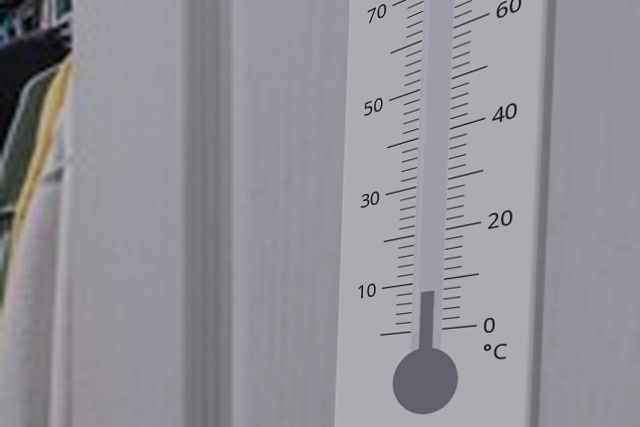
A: 8 °C
